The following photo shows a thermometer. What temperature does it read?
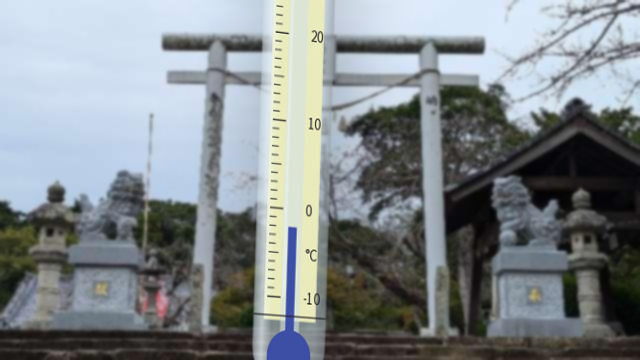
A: -2 °C
